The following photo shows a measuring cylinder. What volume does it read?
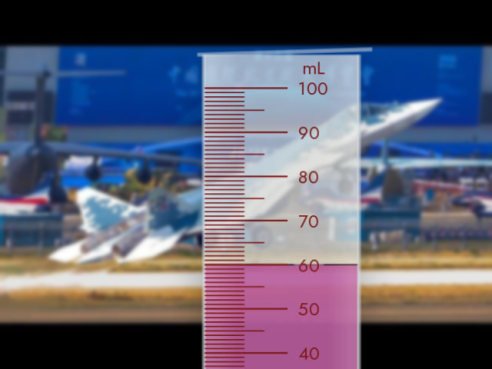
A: 60 mL
